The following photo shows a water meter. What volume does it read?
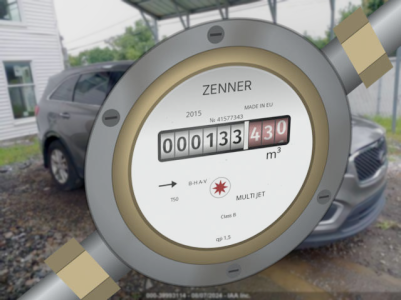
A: 133.430 m³
